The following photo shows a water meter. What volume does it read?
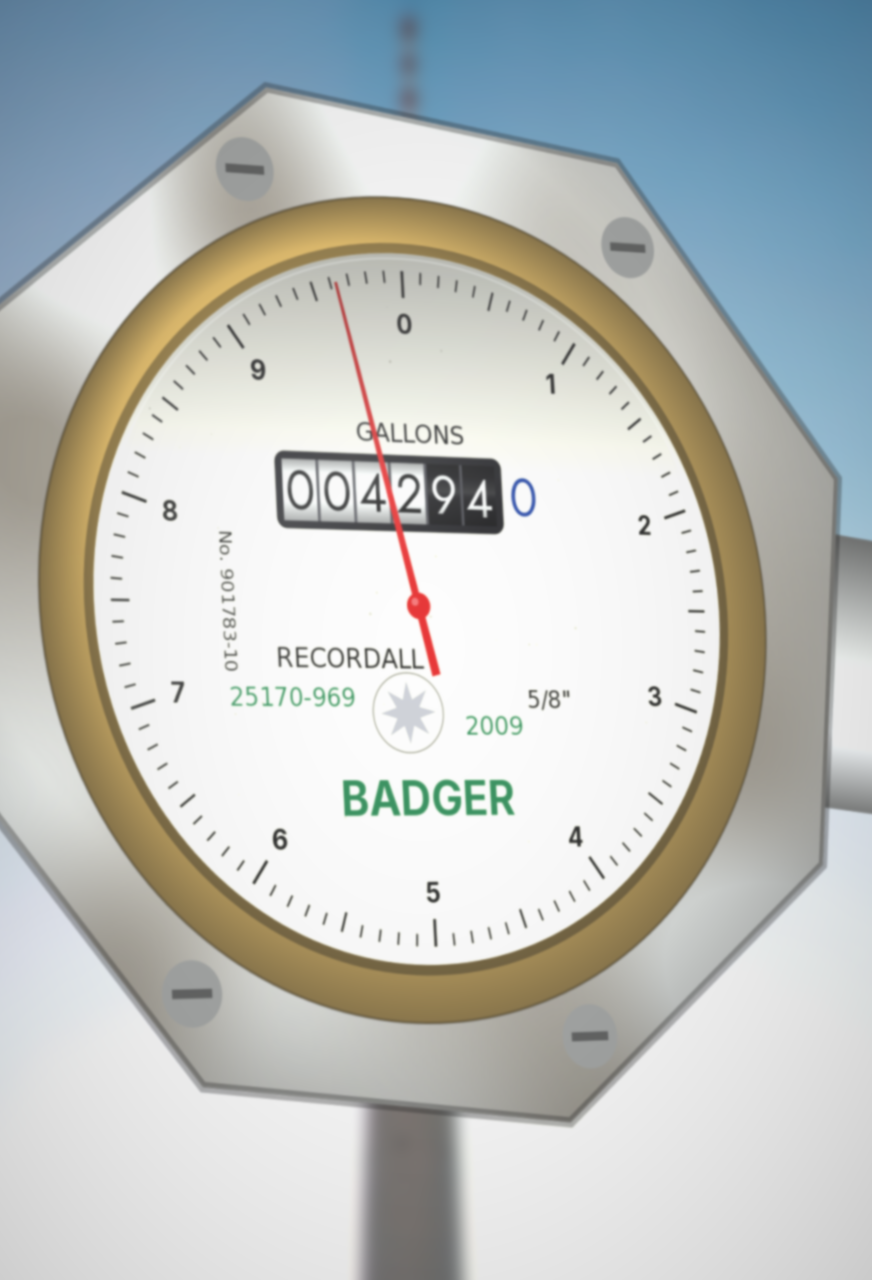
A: 42939.6 gal
